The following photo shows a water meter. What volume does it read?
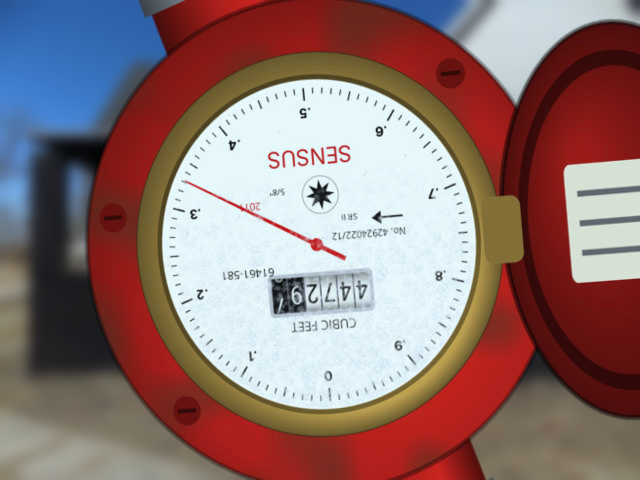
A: 447297.33 ft³
